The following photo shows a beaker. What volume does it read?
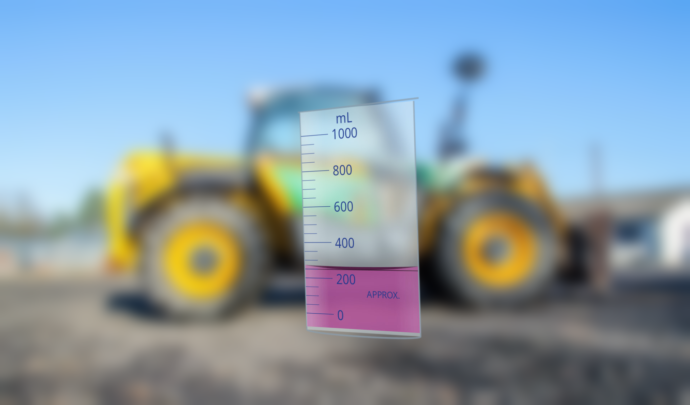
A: 250 mL
